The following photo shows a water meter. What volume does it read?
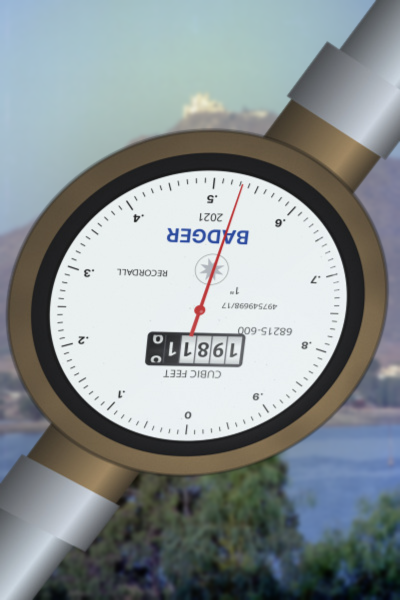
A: 198118.53 ft³
